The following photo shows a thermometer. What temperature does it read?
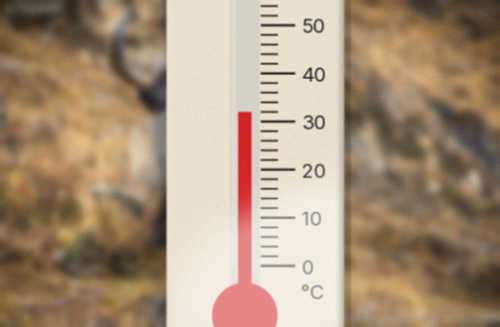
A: 32 °C
